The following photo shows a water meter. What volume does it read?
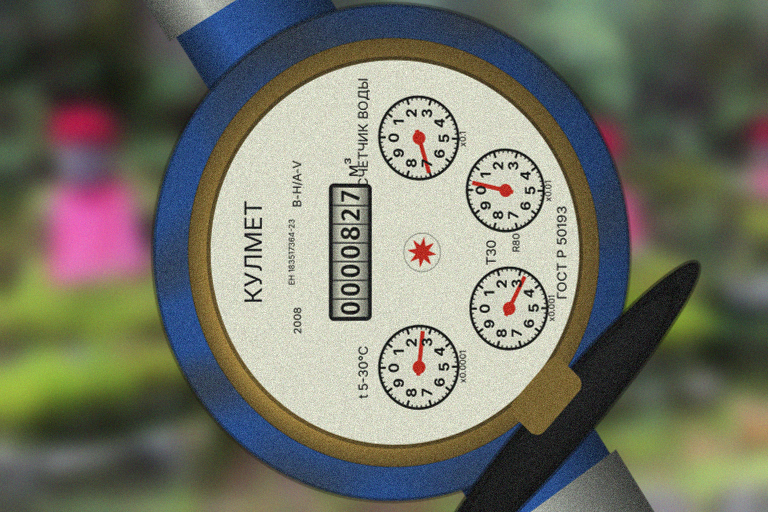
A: 827.7032 m³
